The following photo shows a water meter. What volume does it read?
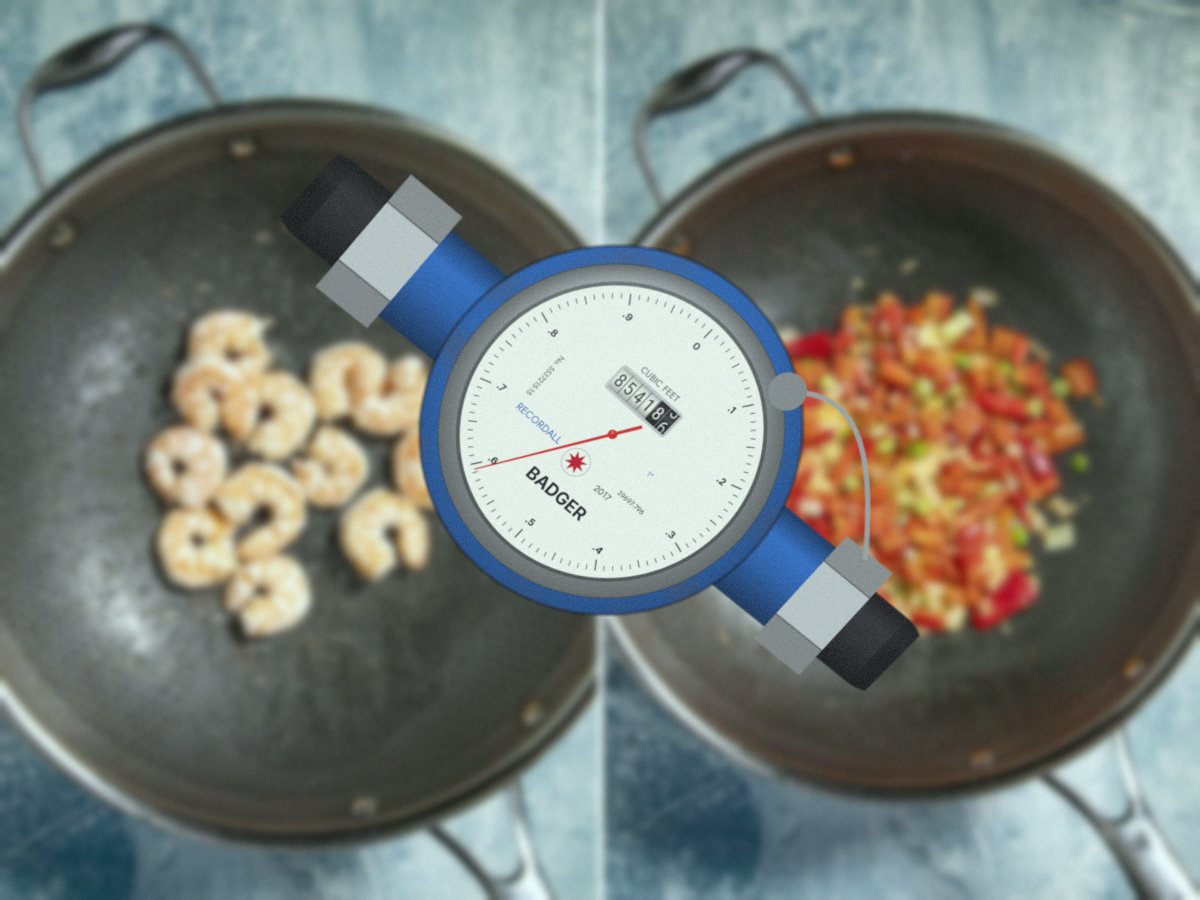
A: 854185.59 ft³
